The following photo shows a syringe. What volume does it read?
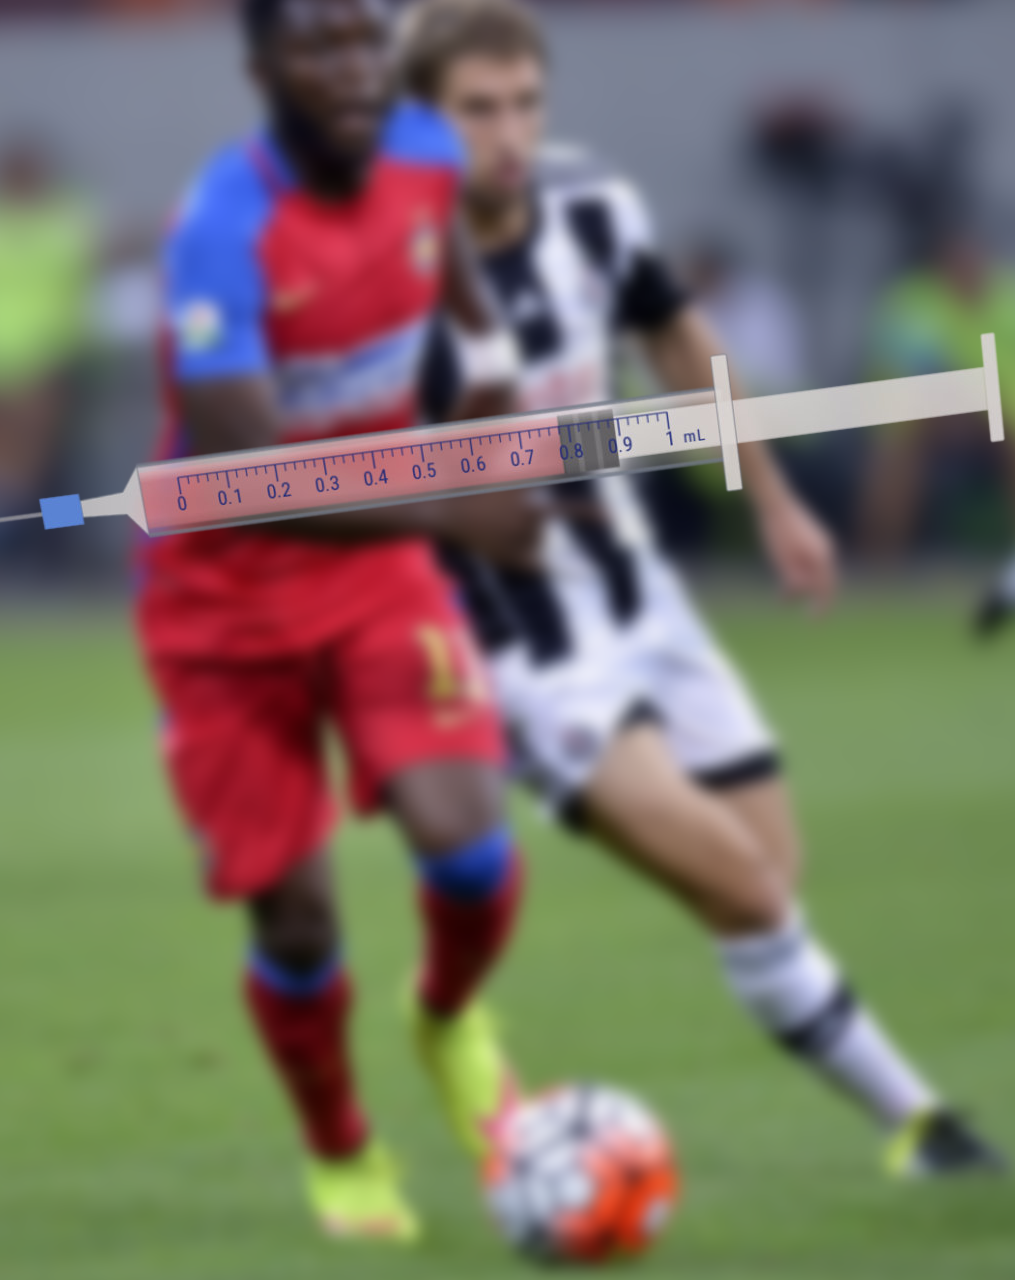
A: 0.78 mL
